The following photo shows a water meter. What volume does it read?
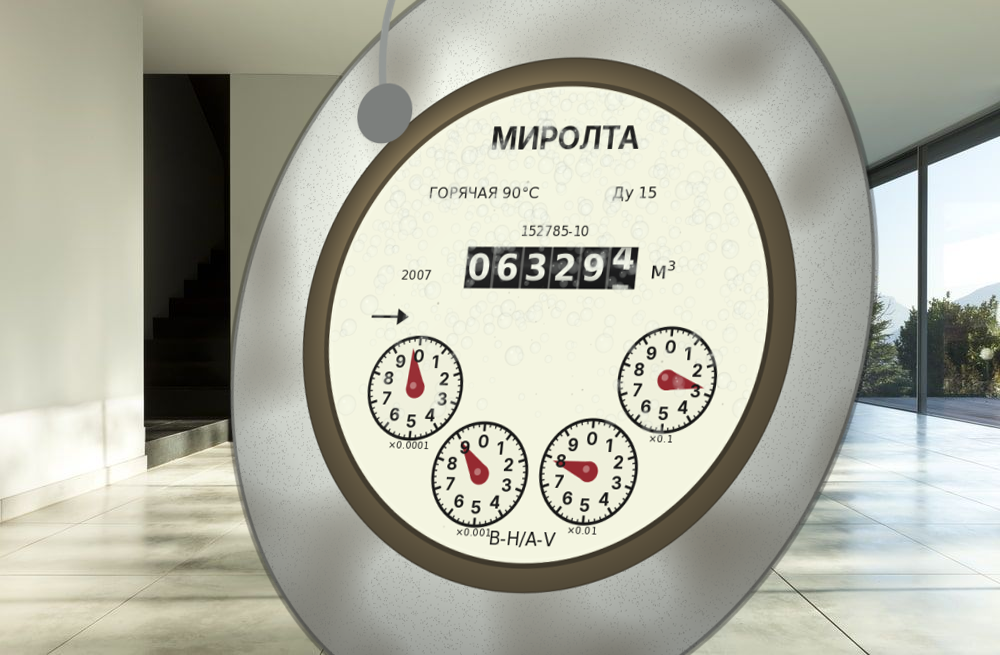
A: 63294.2789 m³
